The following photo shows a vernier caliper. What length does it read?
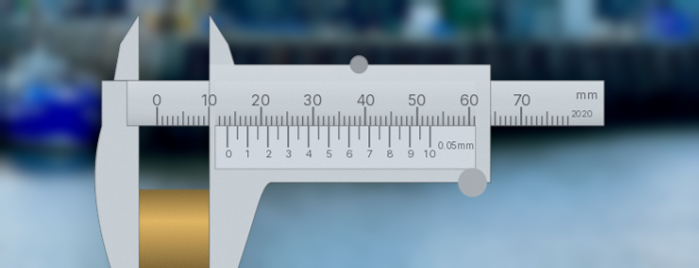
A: 13.5 mm
